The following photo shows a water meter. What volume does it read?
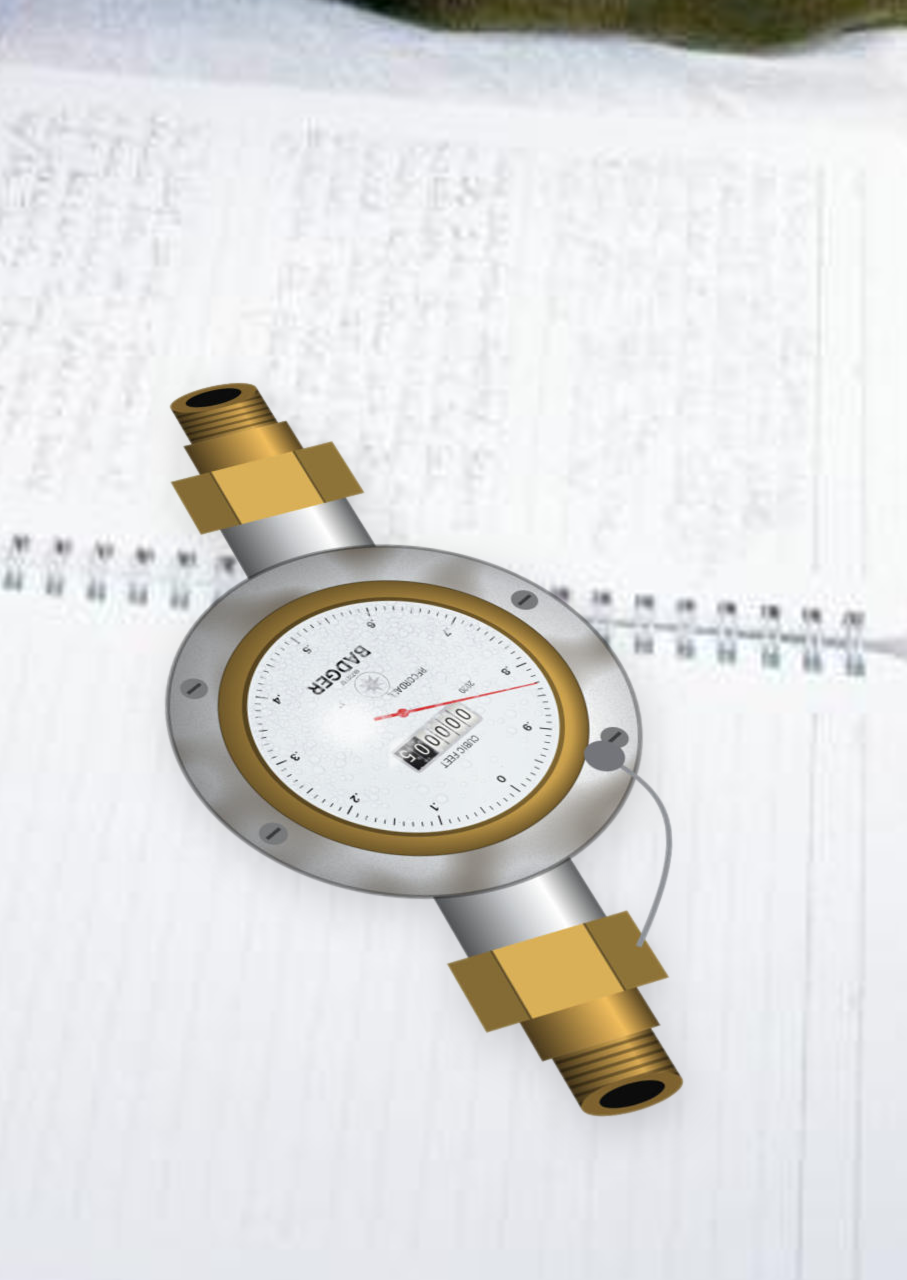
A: 4.83 ft³
